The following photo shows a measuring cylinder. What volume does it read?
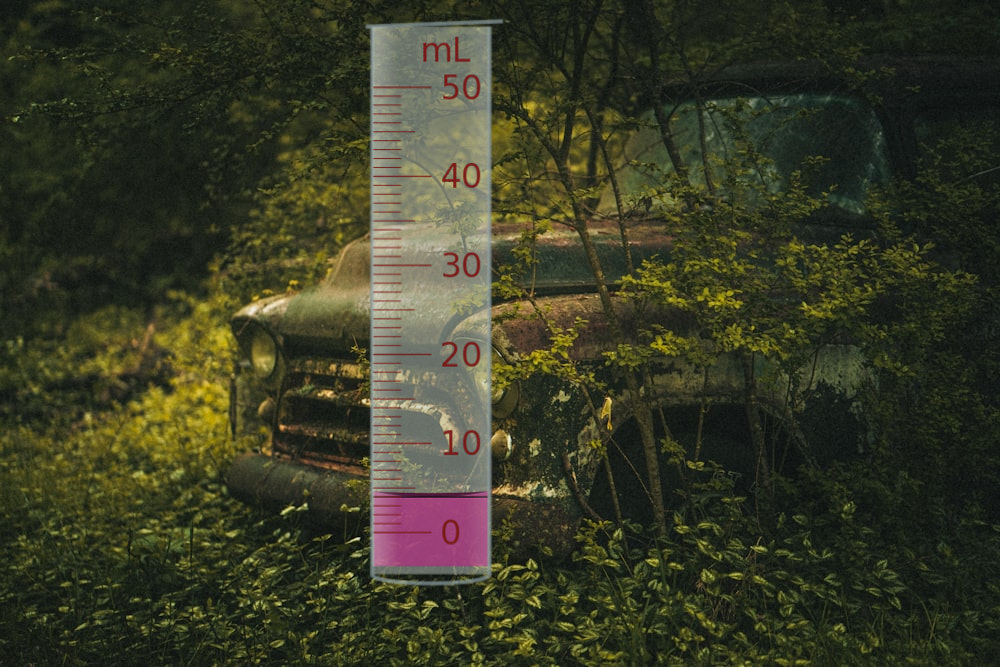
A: 4 mL
